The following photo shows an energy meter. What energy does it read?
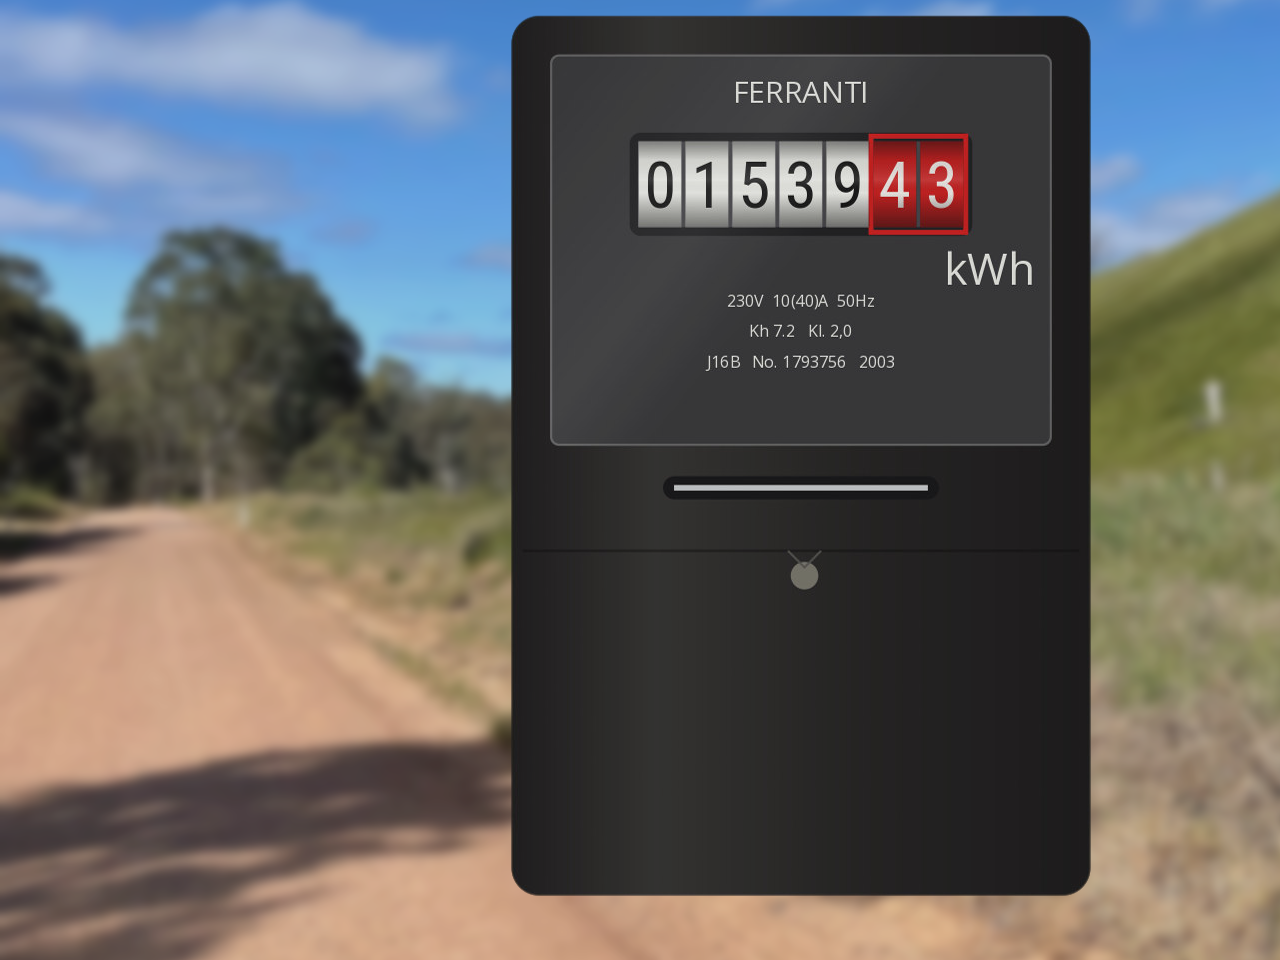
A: 1539.43 kWh
